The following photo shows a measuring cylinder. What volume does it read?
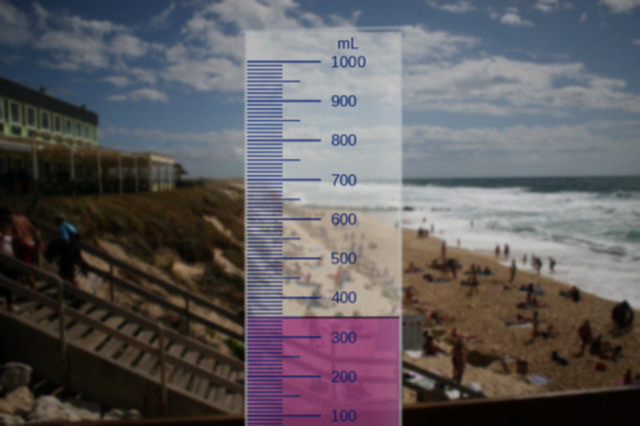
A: 350 mL
